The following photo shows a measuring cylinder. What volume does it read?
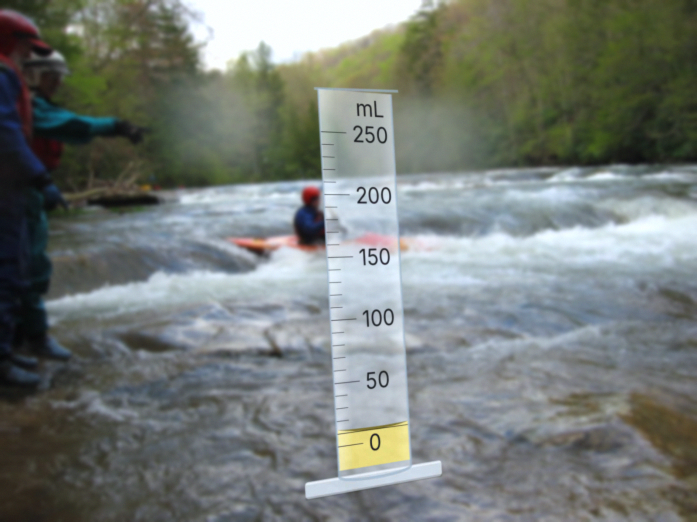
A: 10 mL
